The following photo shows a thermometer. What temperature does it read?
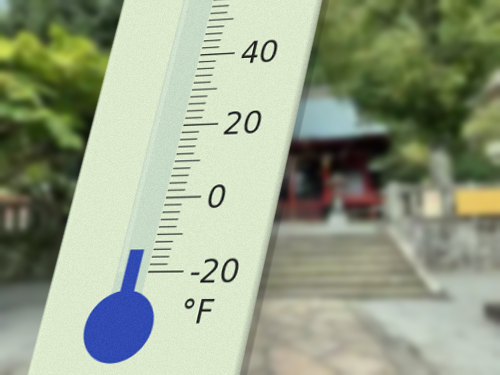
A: -14 °F
